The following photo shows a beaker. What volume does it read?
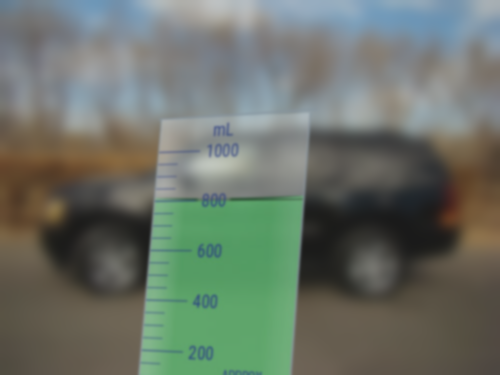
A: 800 mL
